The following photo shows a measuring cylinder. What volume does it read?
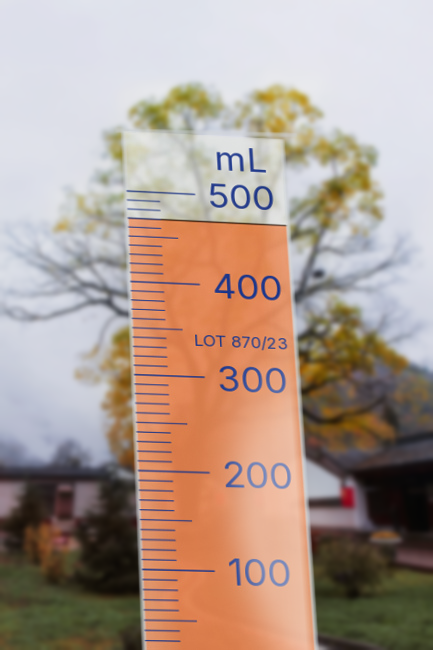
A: 470 mL
